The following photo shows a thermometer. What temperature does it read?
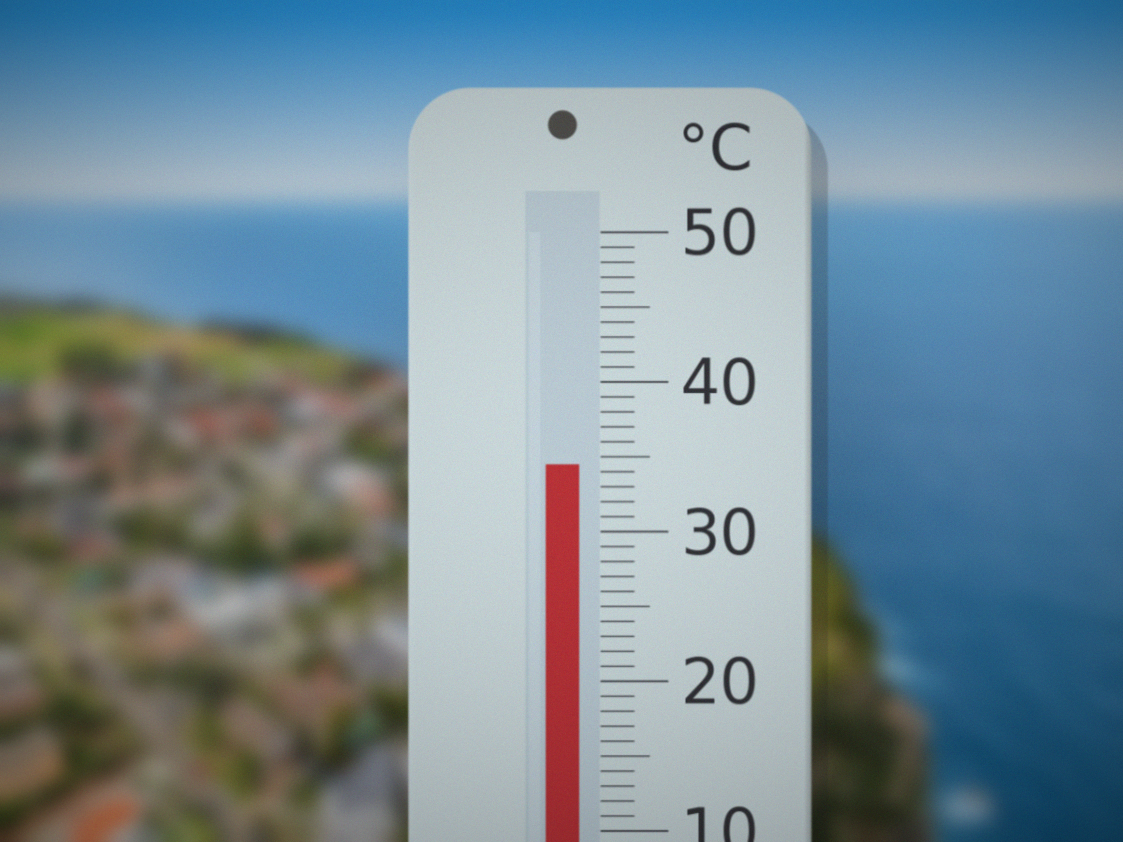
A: 34.5 °C
